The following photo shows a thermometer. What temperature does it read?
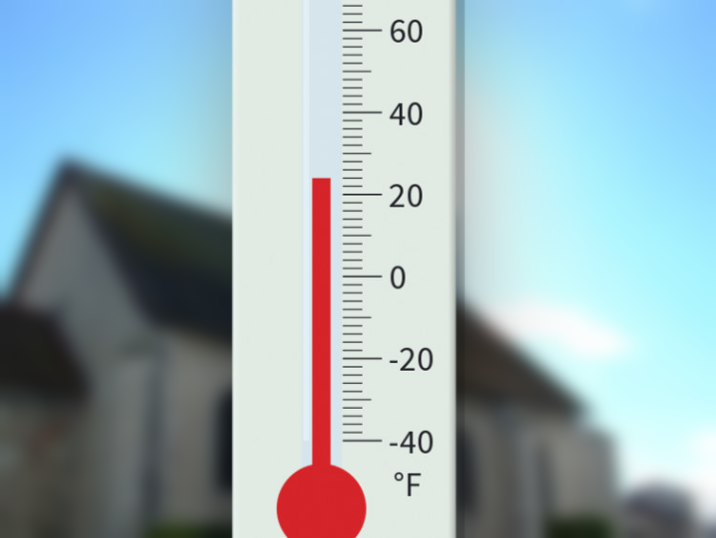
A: 24 °F
